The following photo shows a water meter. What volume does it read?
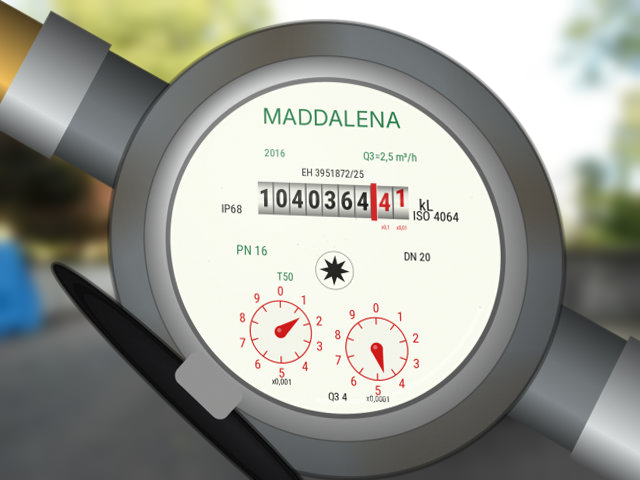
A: 1040364.4114 kL
